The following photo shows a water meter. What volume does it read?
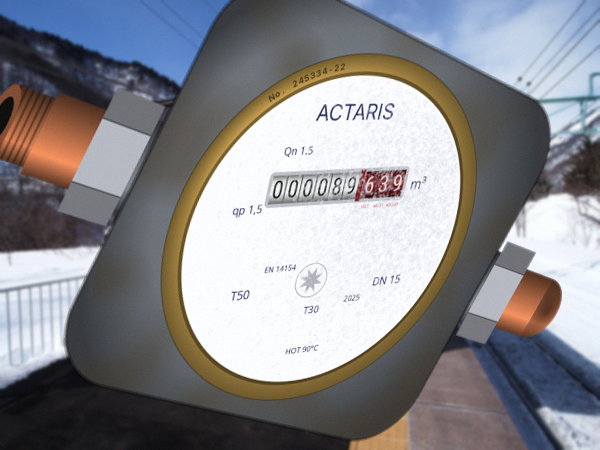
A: 89.639 m³
